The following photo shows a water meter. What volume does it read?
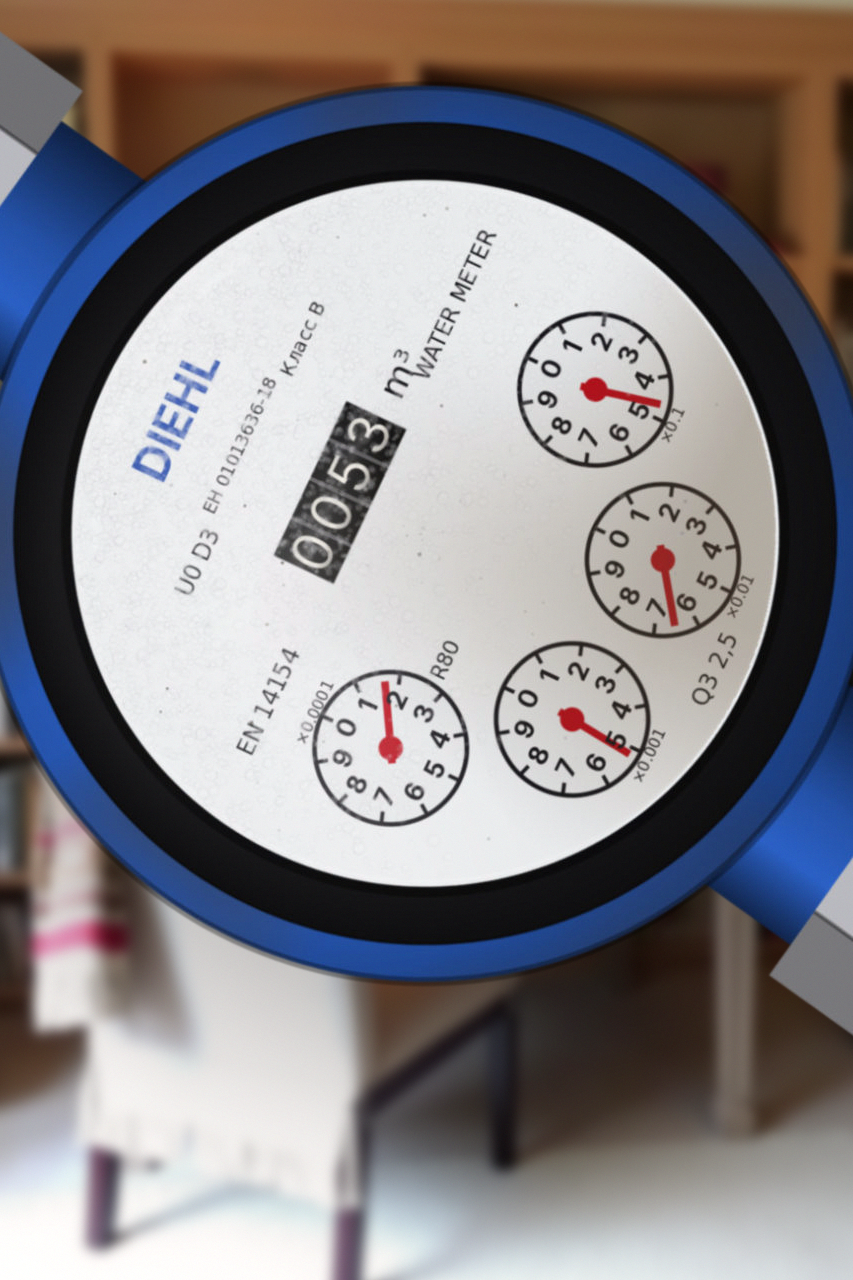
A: 53.4651 m³
